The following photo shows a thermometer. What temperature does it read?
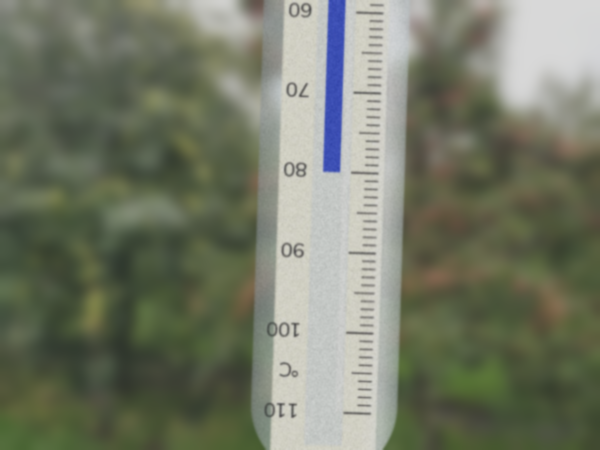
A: 80 °C
